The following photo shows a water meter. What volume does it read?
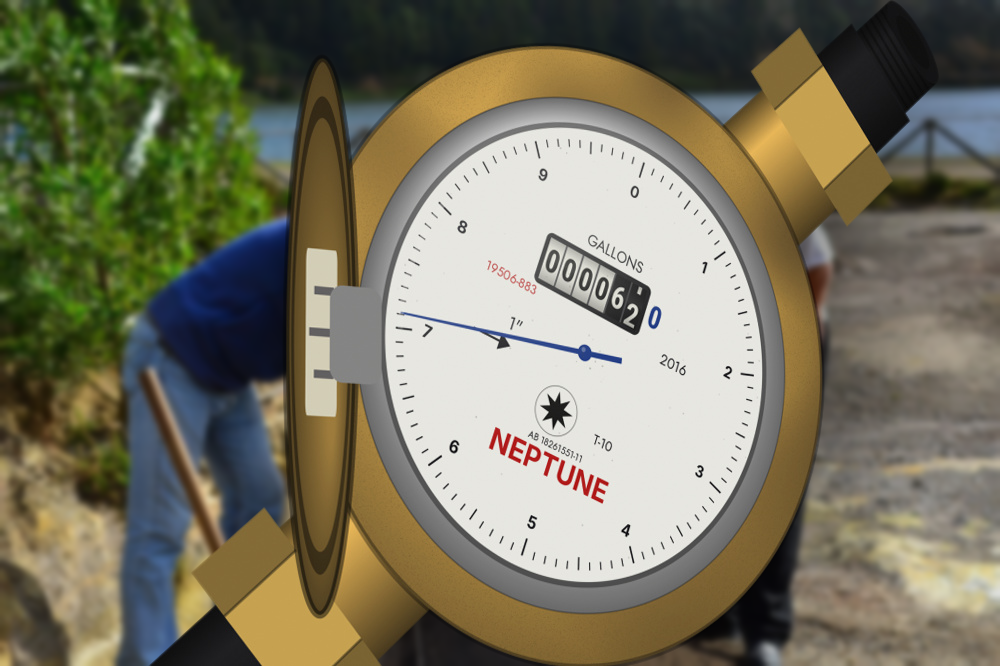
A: 617.1 gal
